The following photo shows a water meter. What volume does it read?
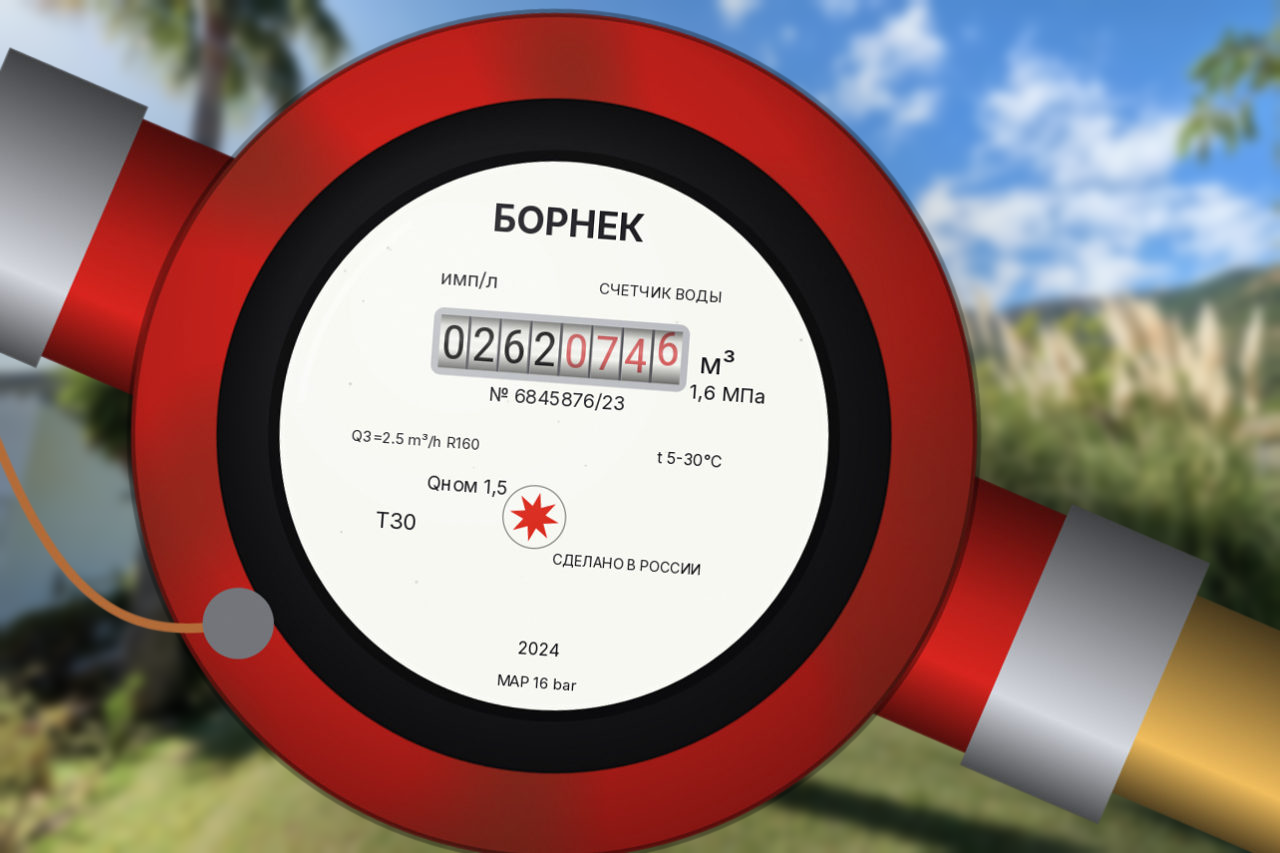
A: 262.0746 m³
